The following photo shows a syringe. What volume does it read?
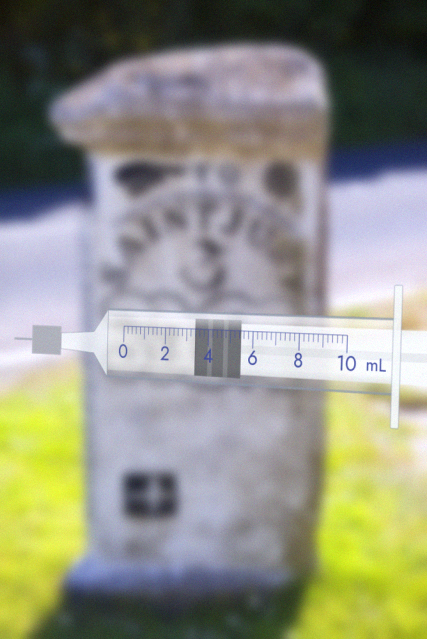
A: 3.4 mL
